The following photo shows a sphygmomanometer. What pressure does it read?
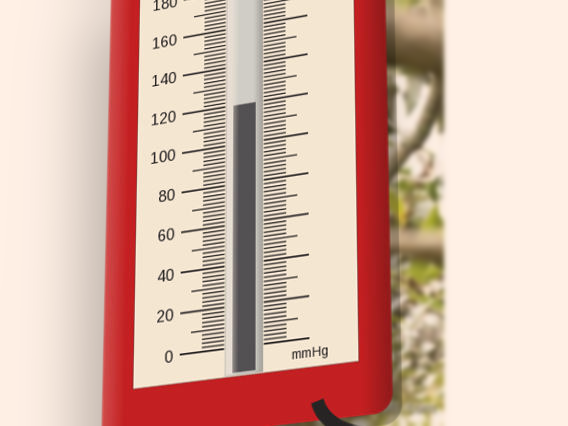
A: 120 mmHg
